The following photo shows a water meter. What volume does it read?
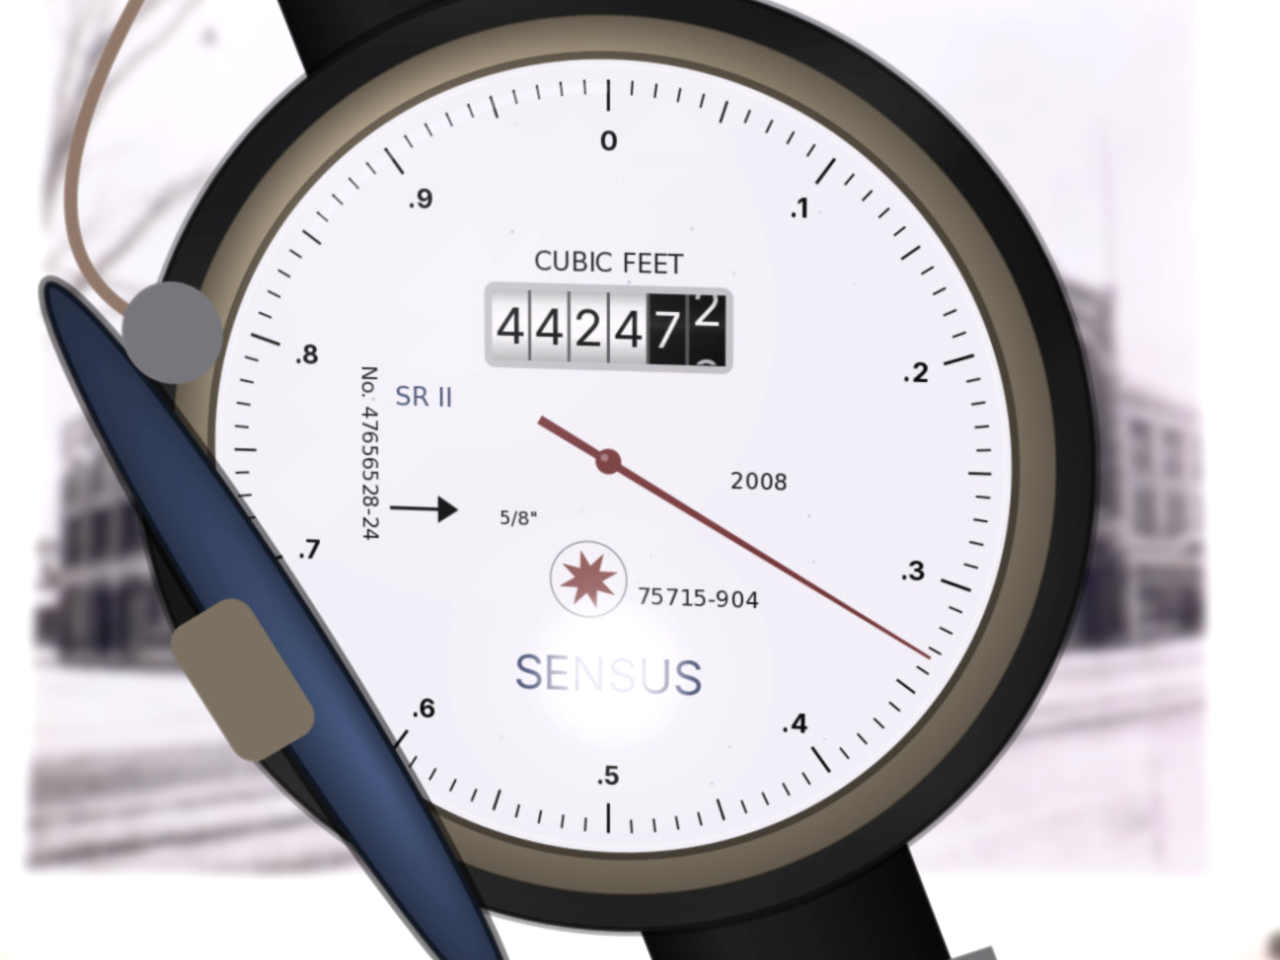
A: 442472.33 ft³
